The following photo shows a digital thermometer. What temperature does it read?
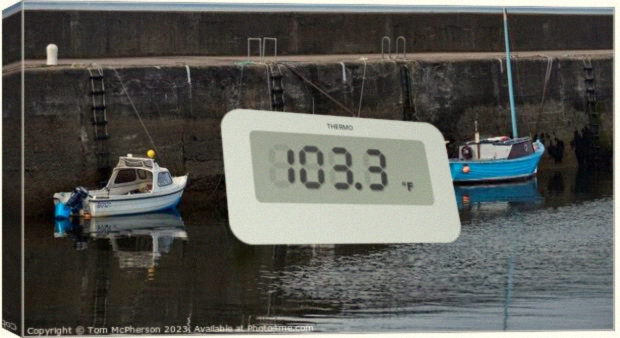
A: 103.3 °F
